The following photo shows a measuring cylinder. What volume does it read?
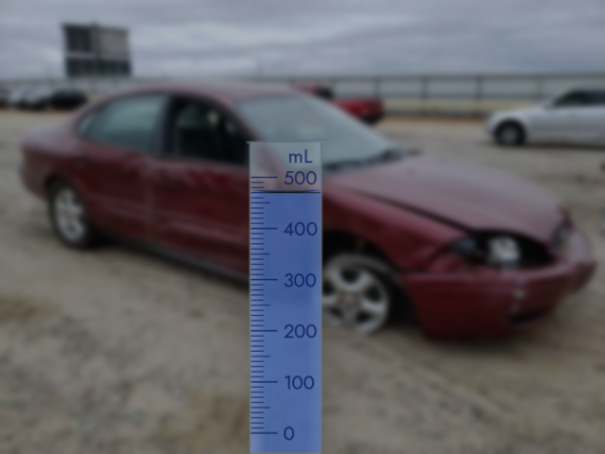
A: 470 mL
